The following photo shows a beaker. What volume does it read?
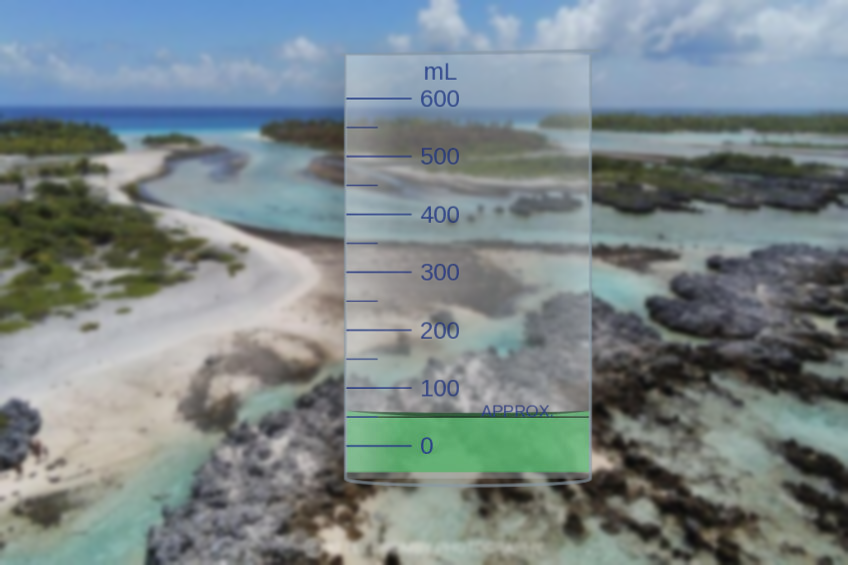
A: 50 mL
